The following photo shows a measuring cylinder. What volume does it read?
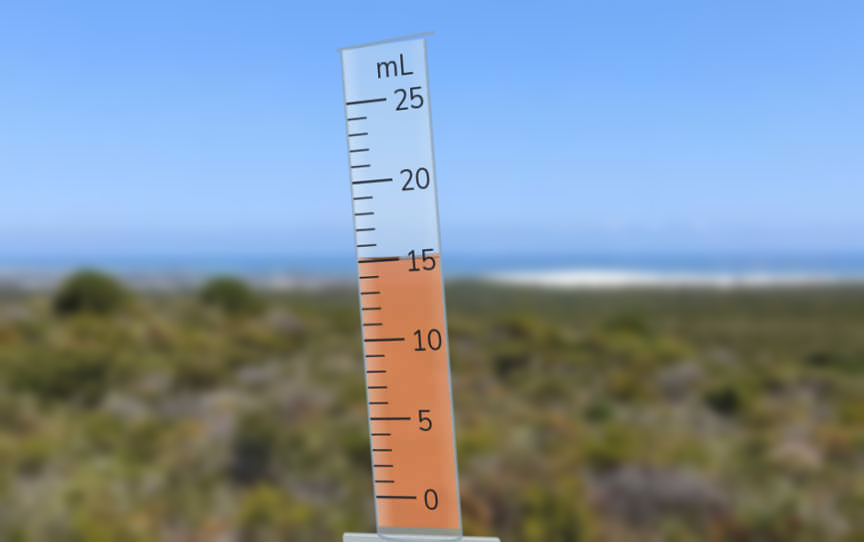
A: 15 mL
